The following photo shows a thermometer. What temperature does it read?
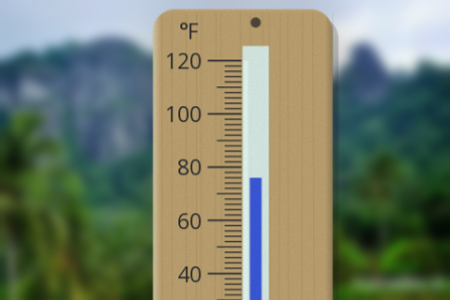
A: 76 °F
